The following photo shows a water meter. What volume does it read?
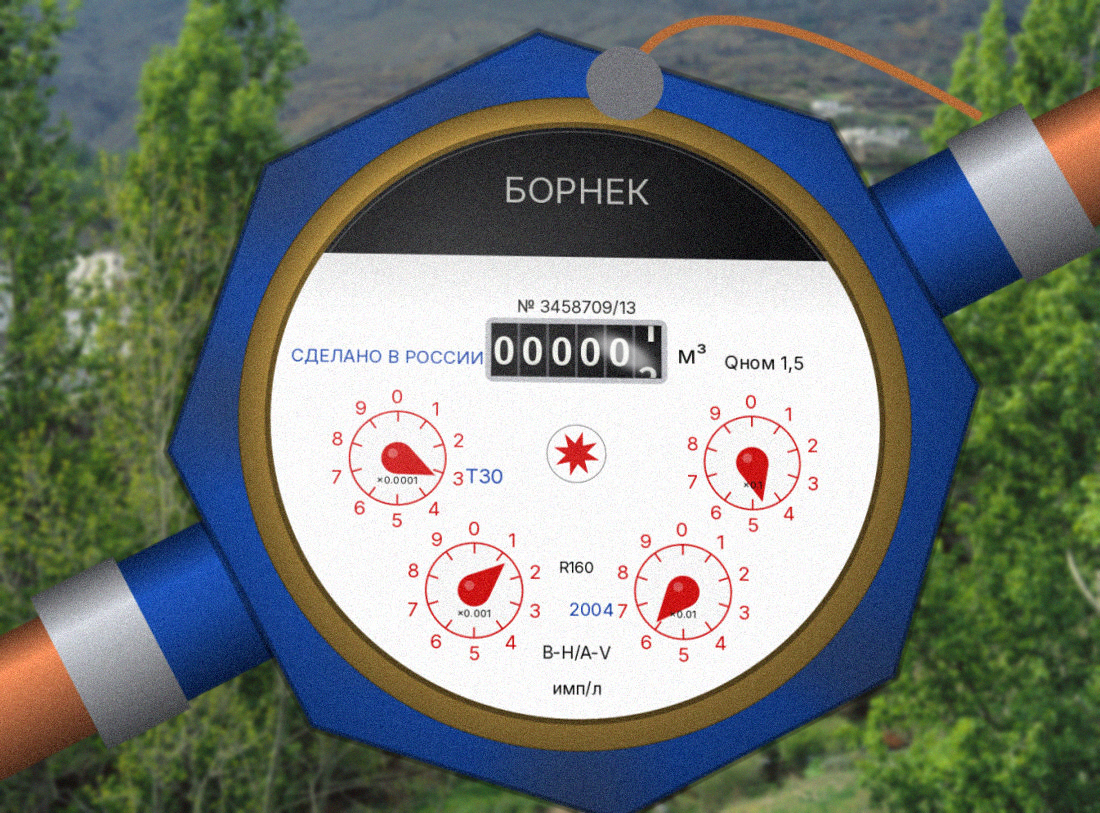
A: 1.4613 m³
